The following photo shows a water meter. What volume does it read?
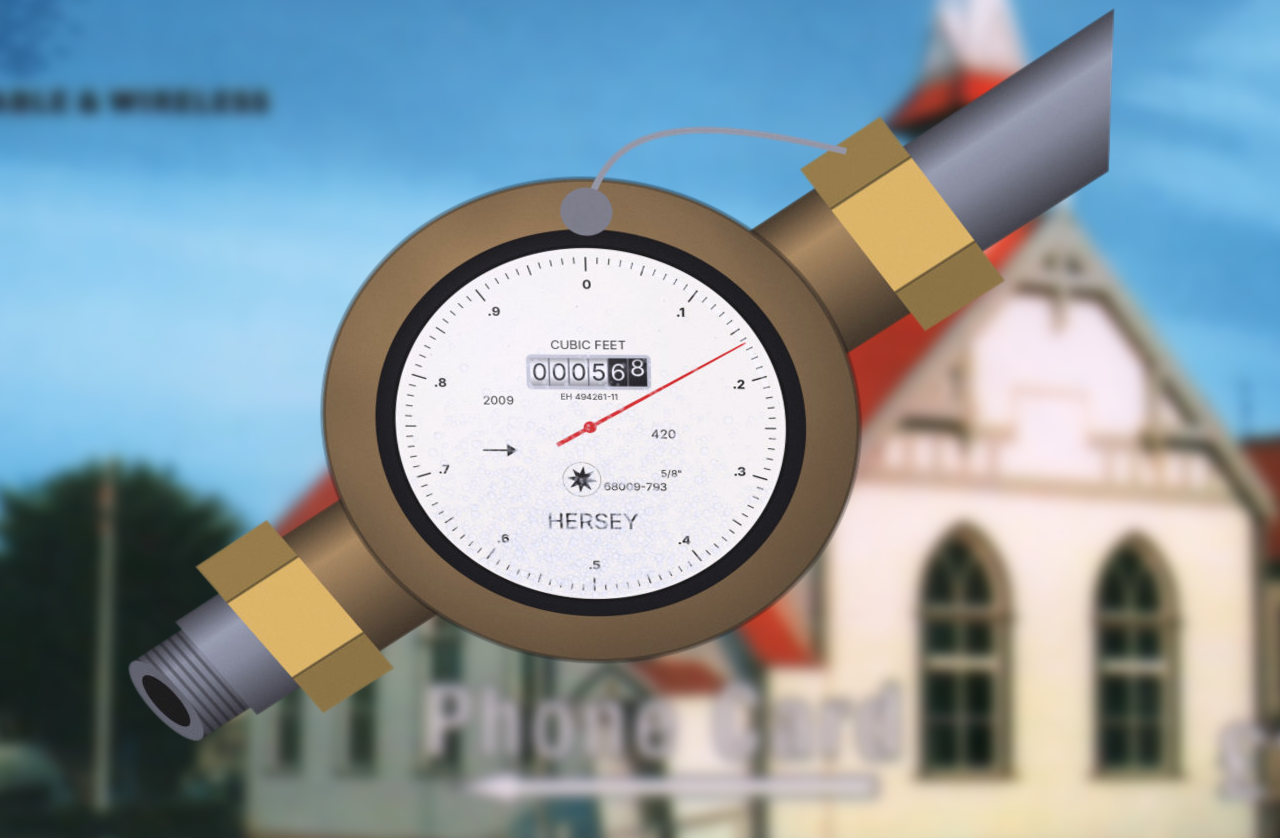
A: 568.16 ft³
